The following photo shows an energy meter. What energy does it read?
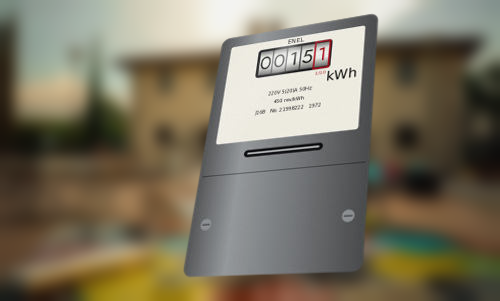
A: 15.1 kWh
